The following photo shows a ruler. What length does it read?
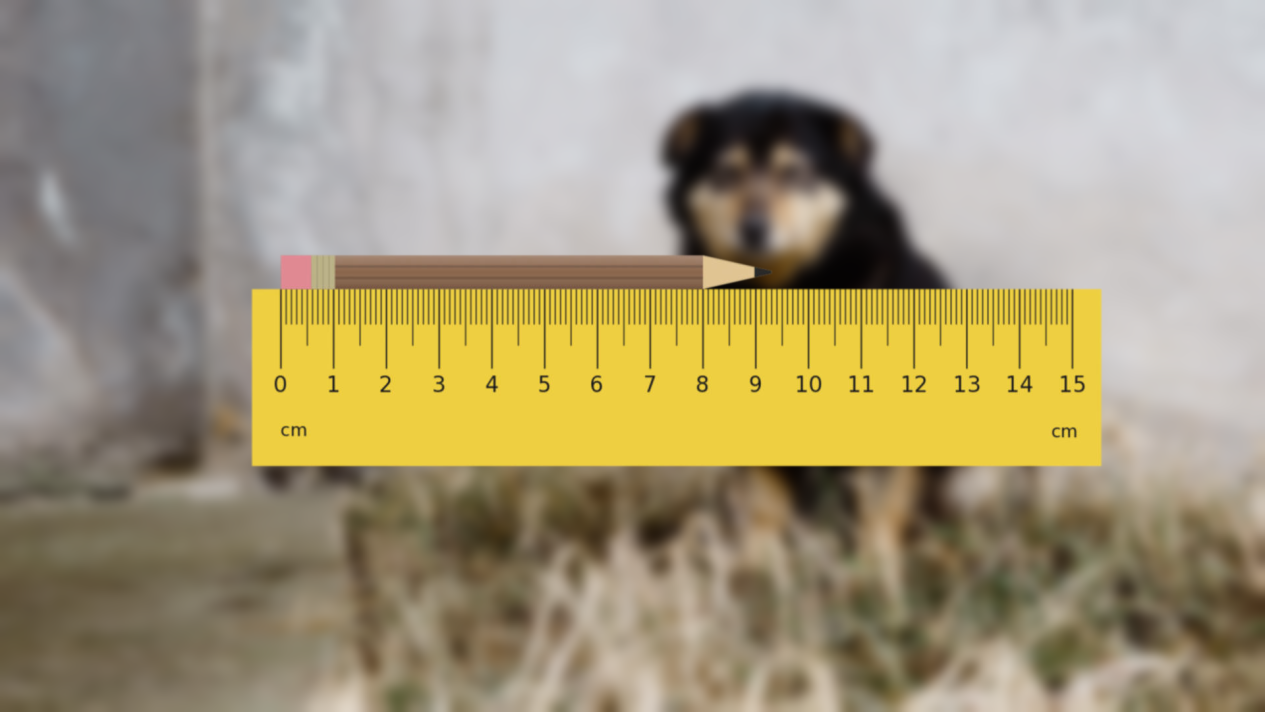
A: 9.3 cm
